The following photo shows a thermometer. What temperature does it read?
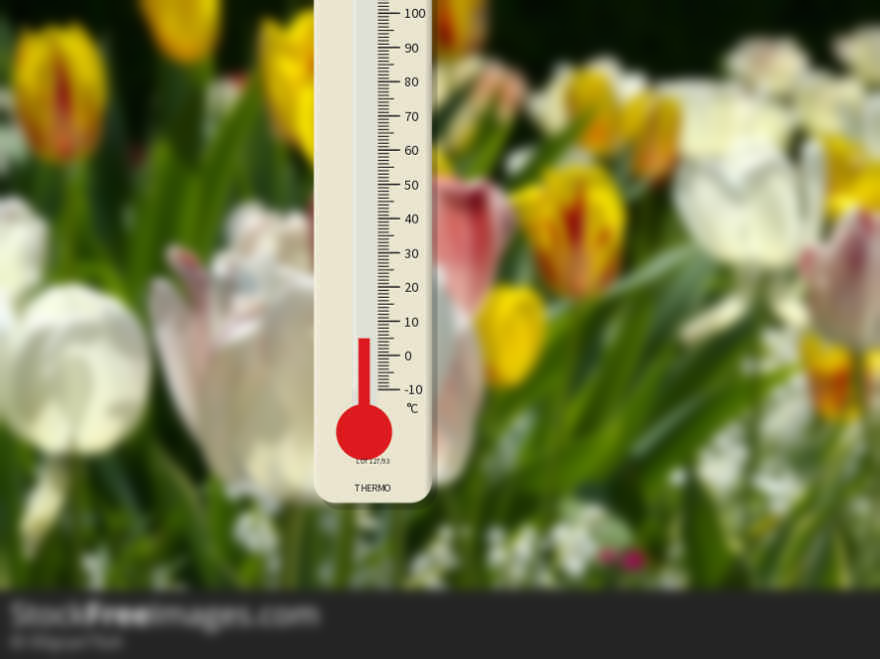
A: 5 °C
